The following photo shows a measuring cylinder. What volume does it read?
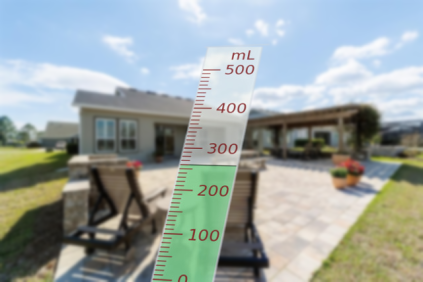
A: 260 mL
